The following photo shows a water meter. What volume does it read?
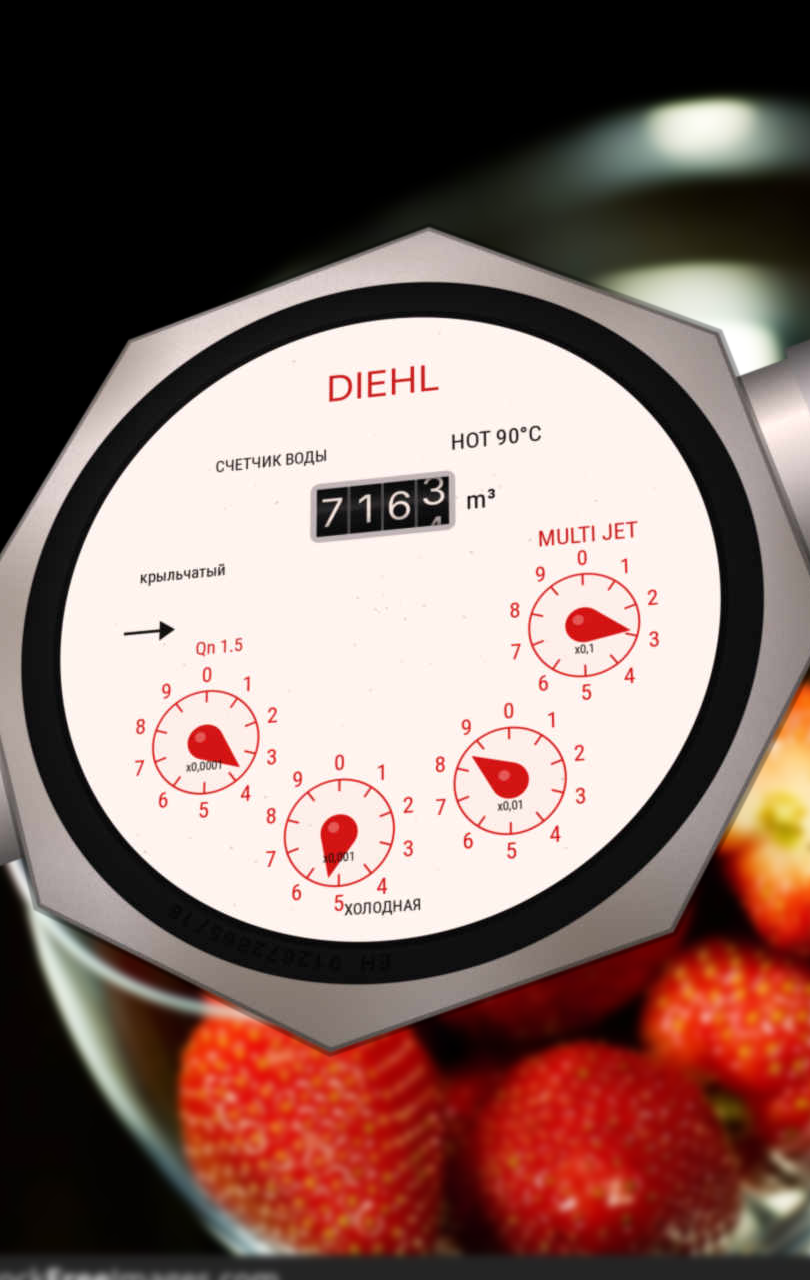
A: 7163.2853 m³
